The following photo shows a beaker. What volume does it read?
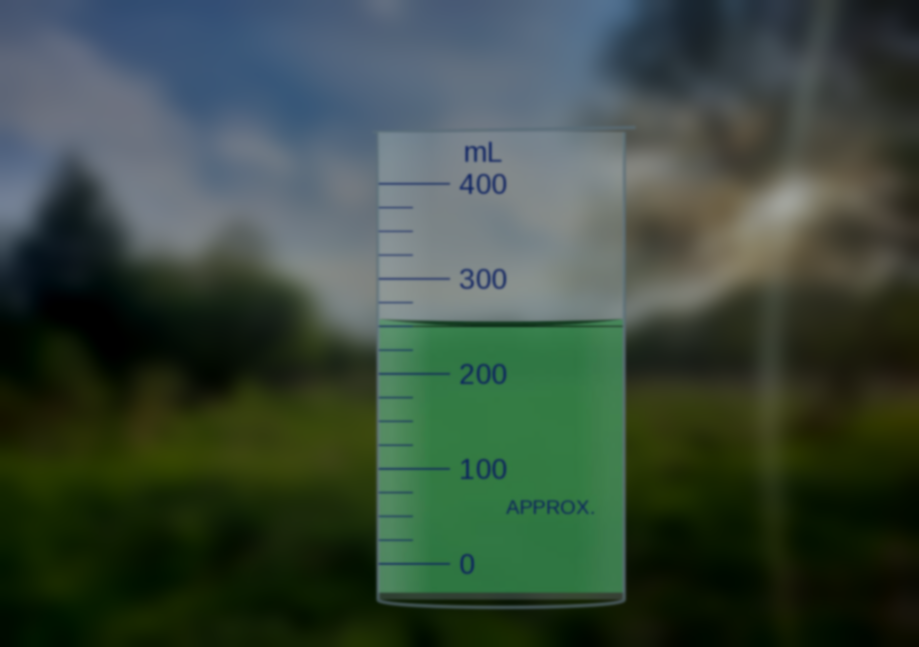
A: 250 mL
